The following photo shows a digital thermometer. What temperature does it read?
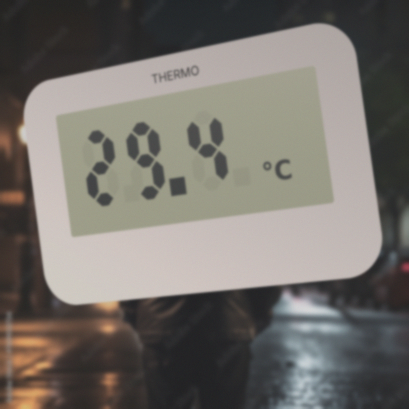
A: 29.4 °C
